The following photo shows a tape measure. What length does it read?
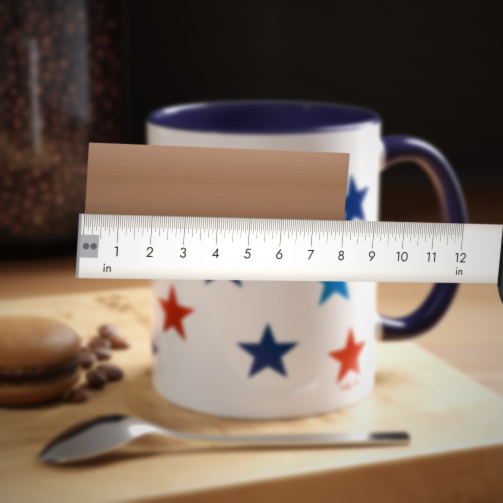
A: 8 in
